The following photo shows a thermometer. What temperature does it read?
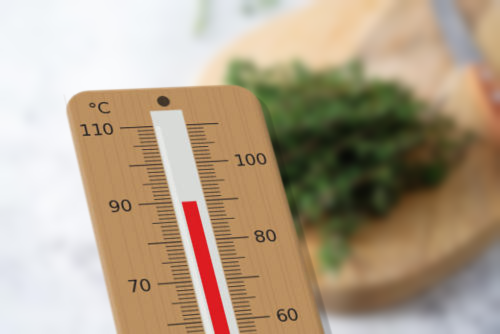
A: 90 °C
